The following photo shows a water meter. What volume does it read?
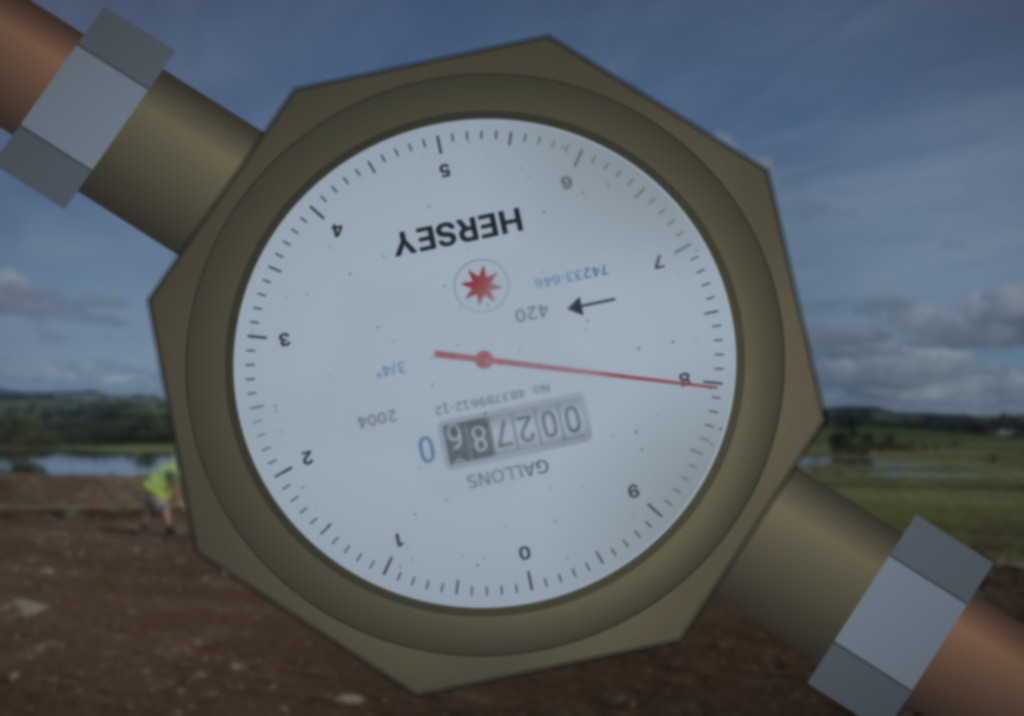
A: 27858.0 gal
